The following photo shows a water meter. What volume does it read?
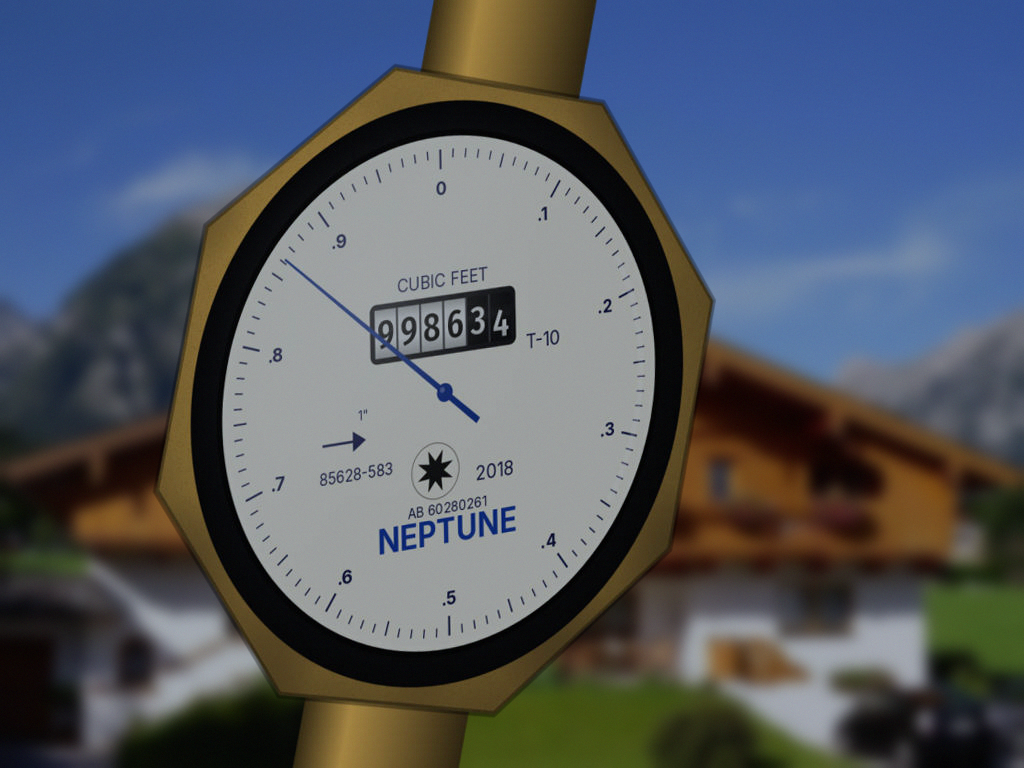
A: 998633.86 ft³
